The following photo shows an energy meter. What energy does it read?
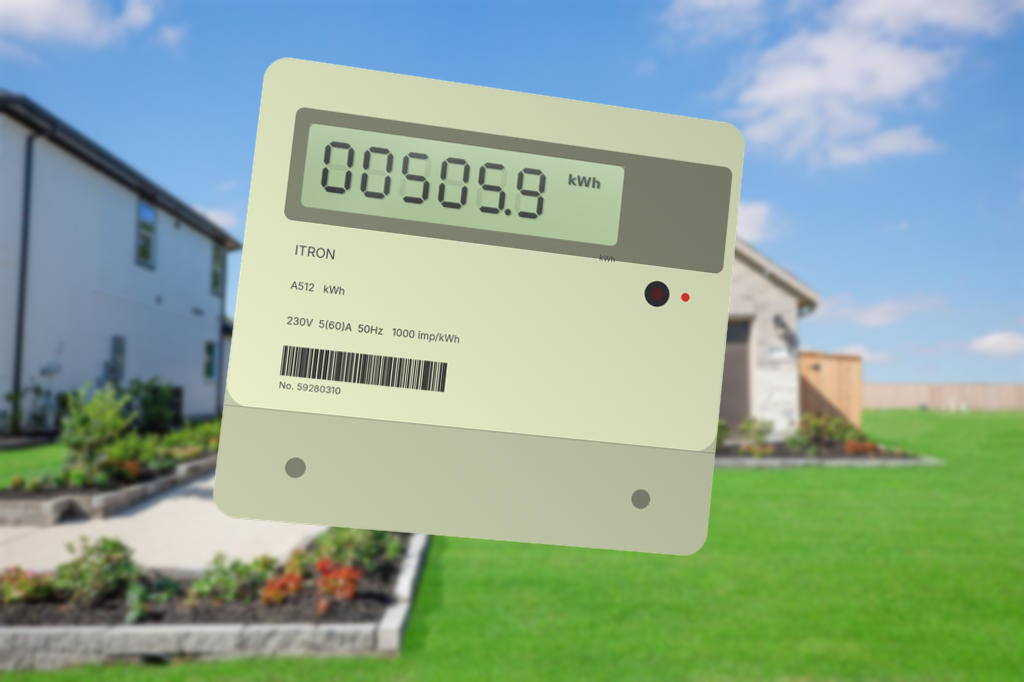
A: 505.9 kWh
